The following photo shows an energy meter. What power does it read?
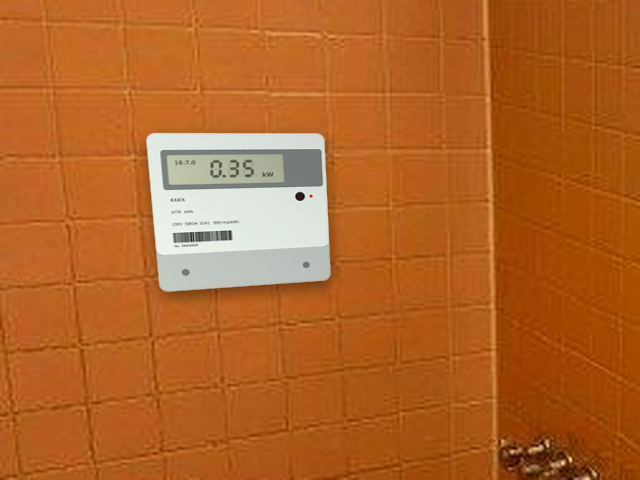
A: 0.35 kW
